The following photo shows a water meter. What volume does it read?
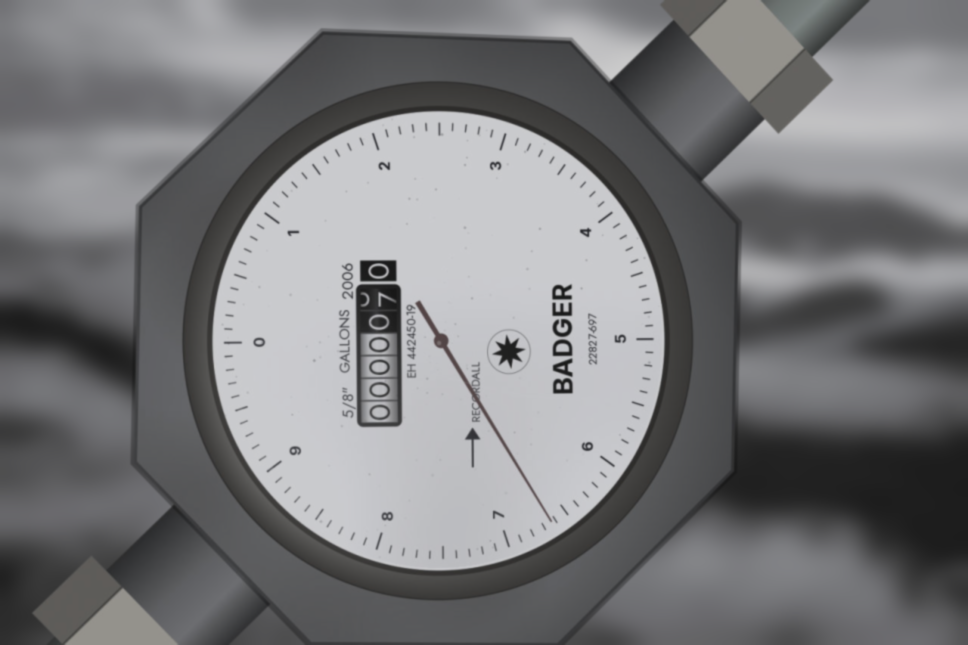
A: 66.6 gal
